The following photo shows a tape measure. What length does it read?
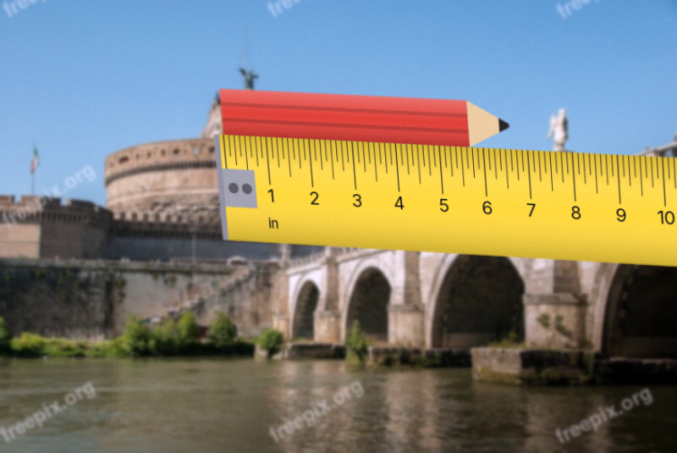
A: 6.625 in
